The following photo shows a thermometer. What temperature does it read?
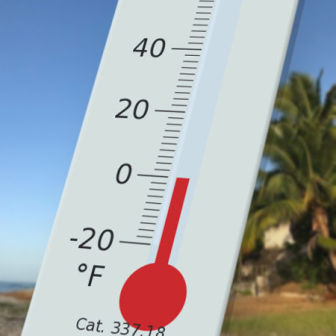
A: 0 °F
